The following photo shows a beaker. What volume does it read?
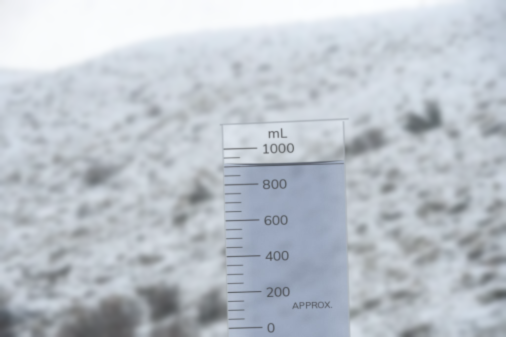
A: 900 mL
